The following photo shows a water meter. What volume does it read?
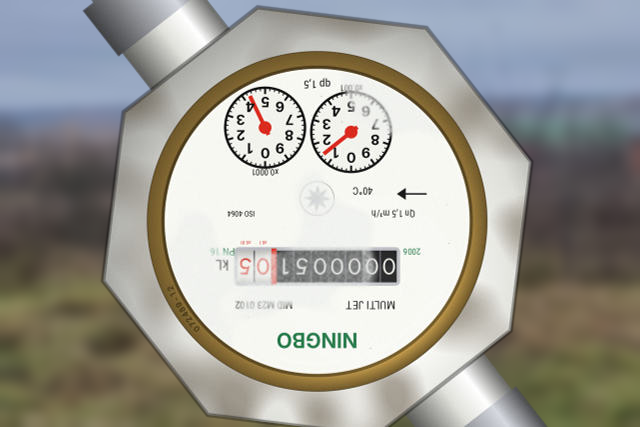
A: 51.0514 kL
